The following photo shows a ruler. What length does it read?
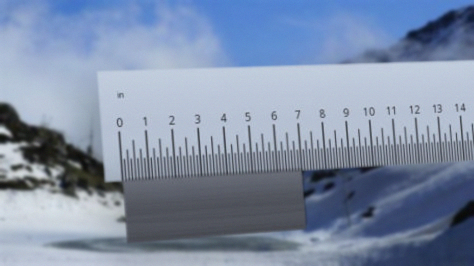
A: 7 in
